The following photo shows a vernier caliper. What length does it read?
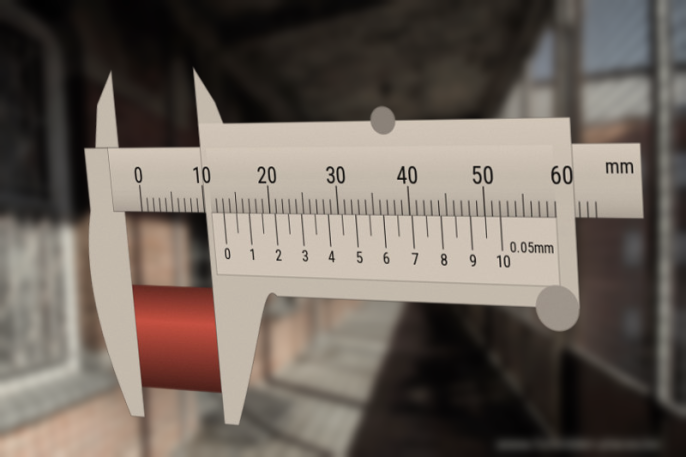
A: 13.0 mm
